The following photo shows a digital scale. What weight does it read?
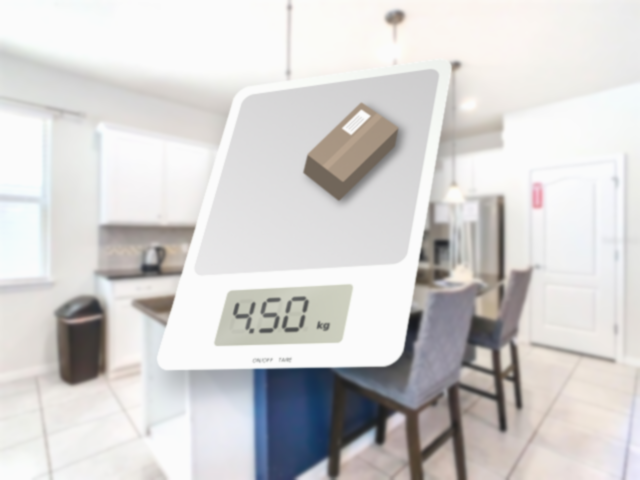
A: 4.50 kg
